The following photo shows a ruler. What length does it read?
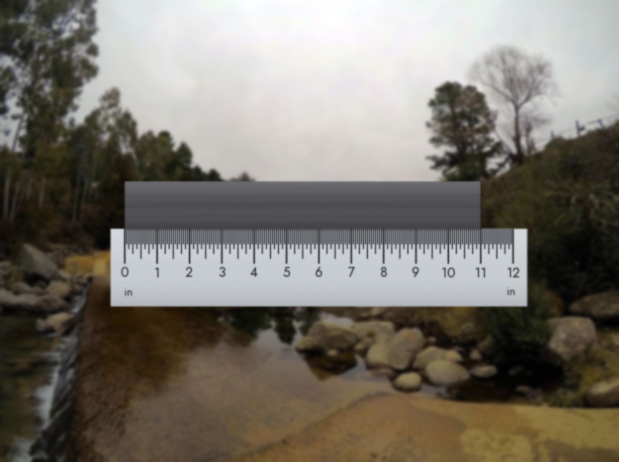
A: 11 in
